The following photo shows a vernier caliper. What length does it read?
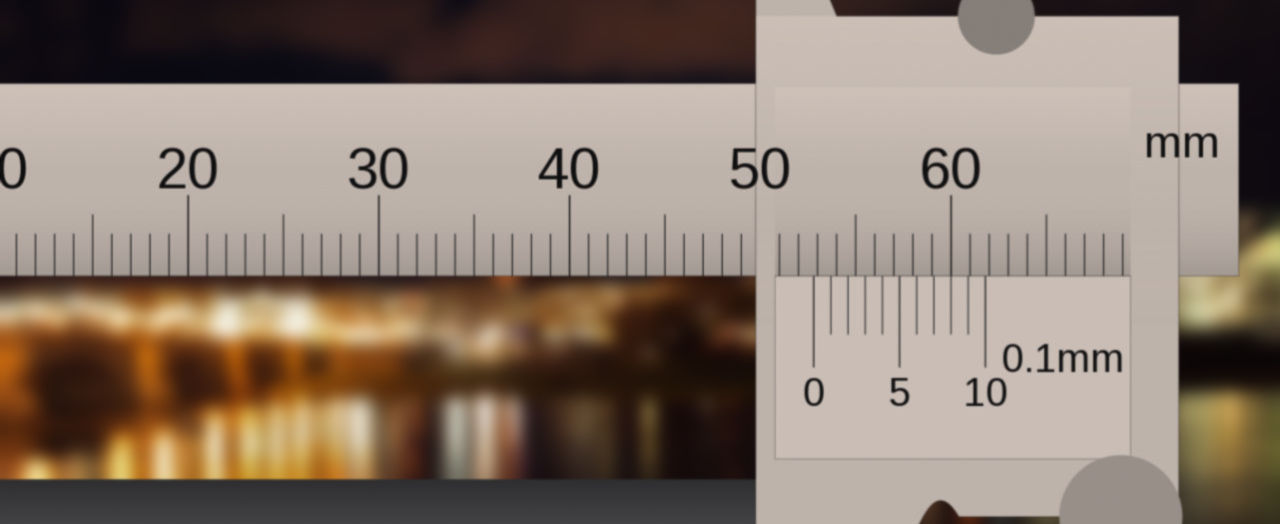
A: 52.8 mm
